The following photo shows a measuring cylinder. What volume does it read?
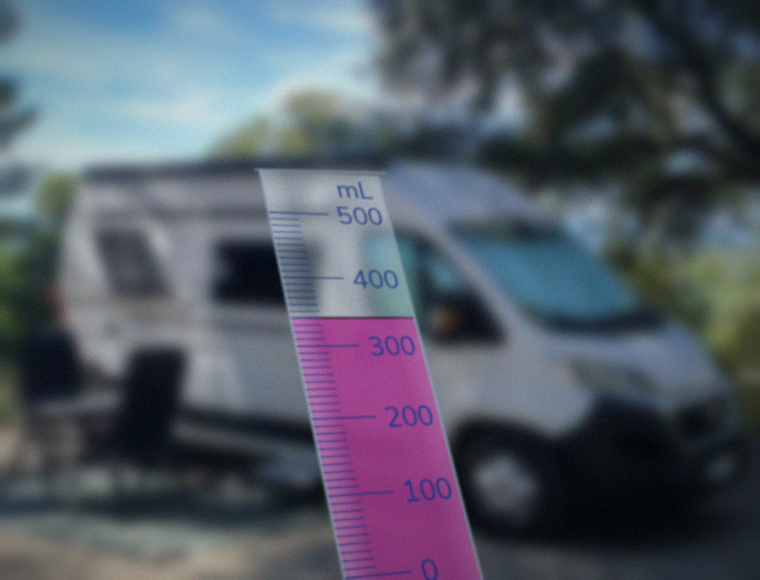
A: 340 mL
